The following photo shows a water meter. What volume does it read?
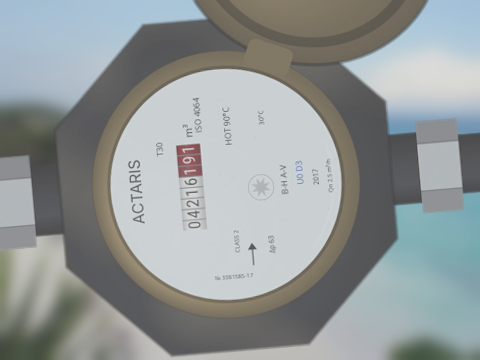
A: 4216.191 m³
